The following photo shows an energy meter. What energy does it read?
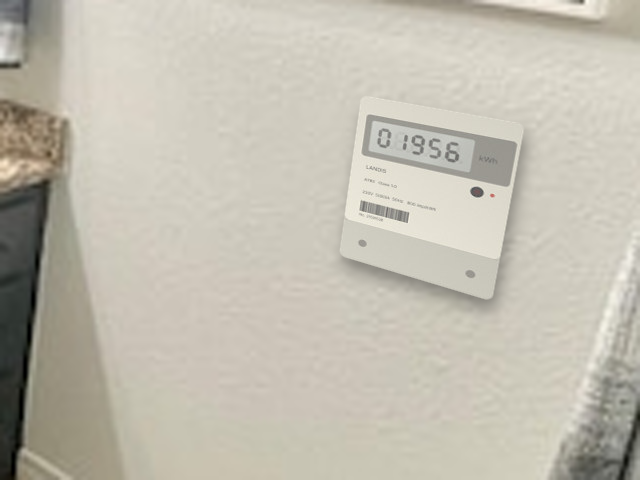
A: 1956 kWh
